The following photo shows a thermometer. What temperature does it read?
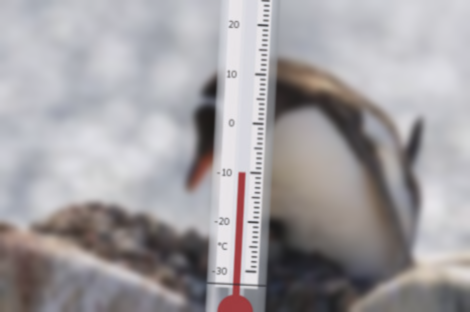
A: -10 °C
